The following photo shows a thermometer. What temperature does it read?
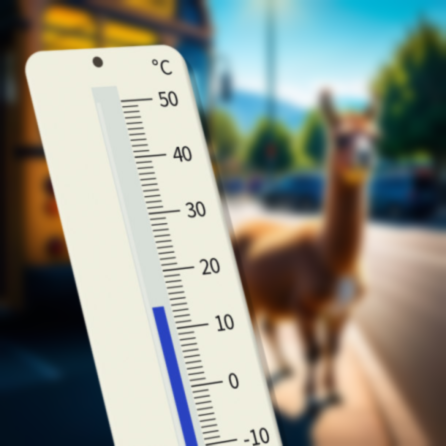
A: 14 °C
